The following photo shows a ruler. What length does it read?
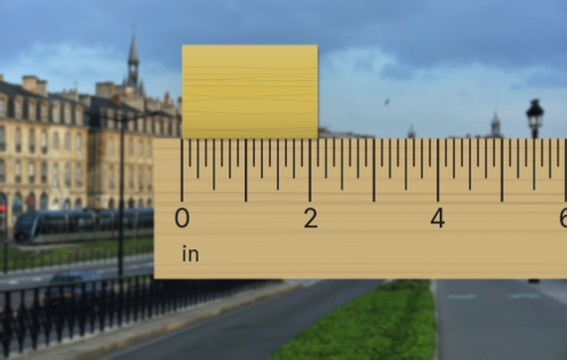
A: 2.125 in
